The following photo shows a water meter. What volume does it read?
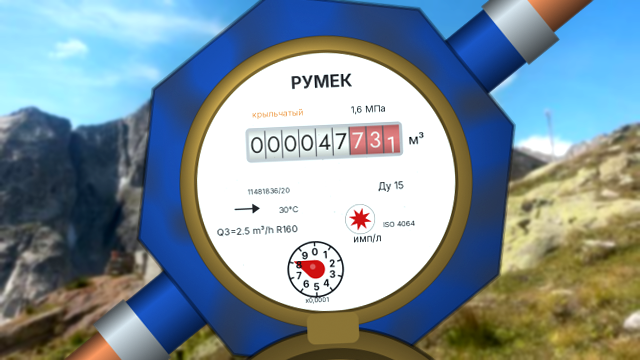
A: 47.7308 m³
